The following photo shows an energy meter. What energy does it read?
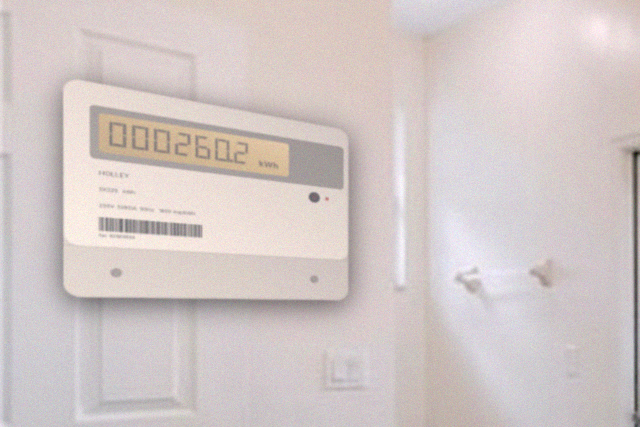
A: 260.2 kWh
